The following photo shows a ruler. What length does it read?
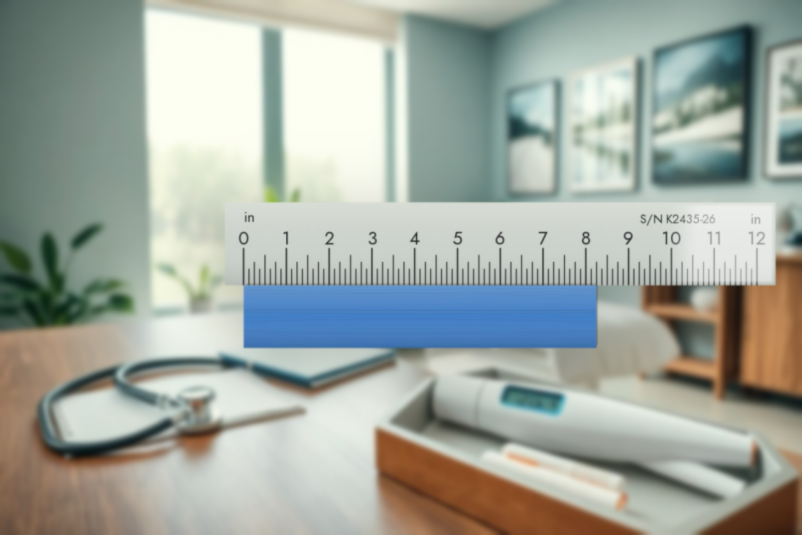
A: 8.25 in
